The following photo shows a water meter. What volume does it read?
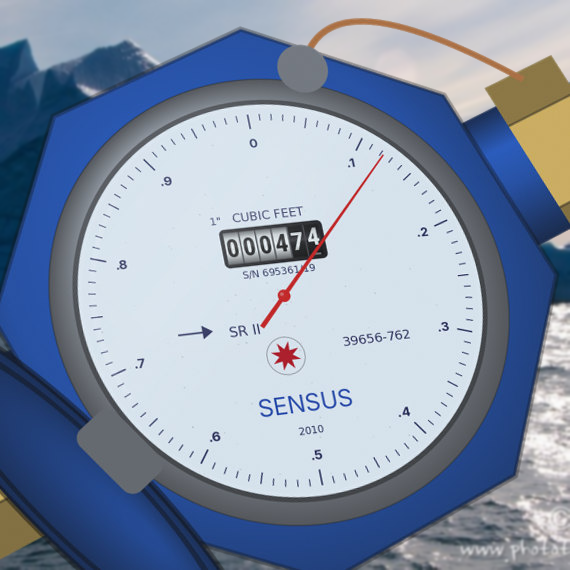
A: 474.12 ft³
